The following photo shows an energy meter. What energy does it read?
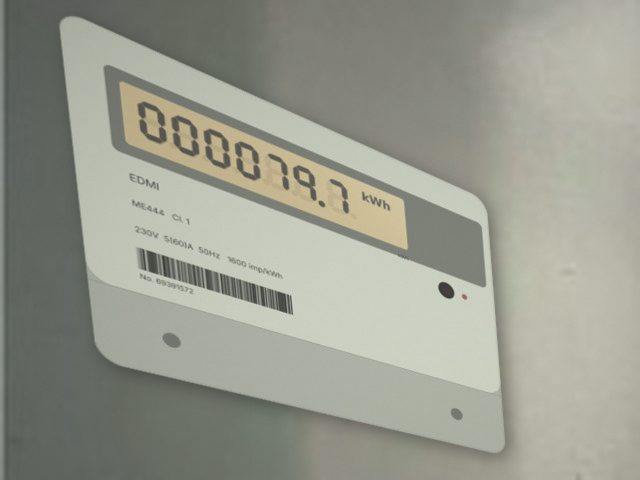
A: 79.7 kWh
